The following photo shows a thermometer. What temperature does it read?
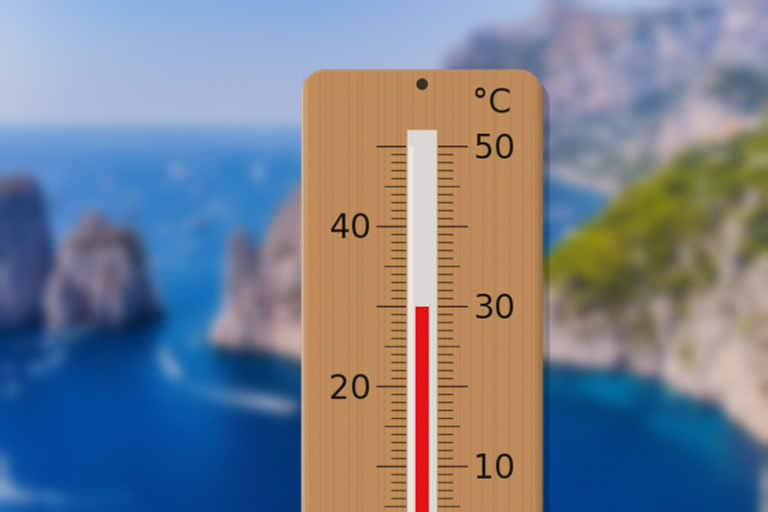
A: 30 °C
